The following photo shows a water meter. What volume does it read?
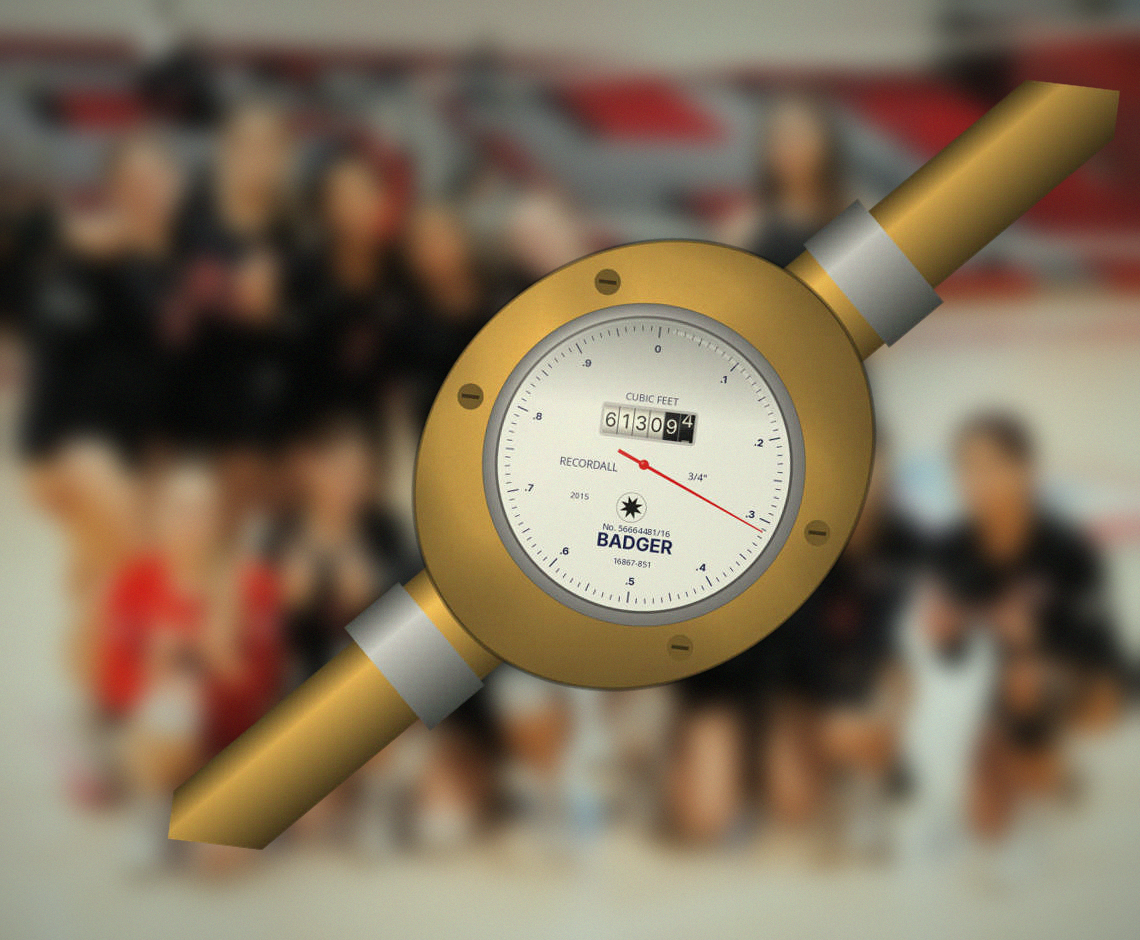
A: 613094.31 ft³
